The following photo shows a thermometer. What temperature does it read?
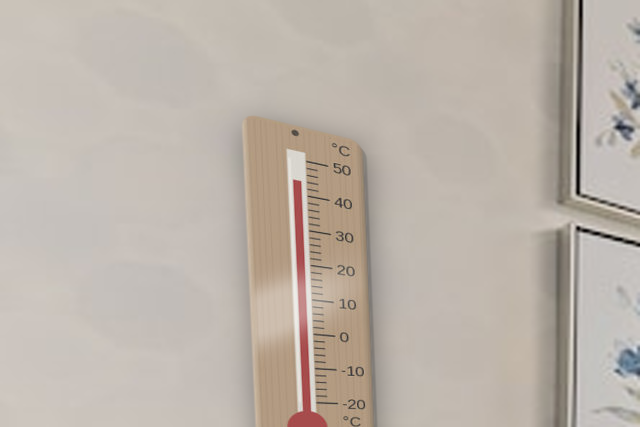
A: 44 °C
